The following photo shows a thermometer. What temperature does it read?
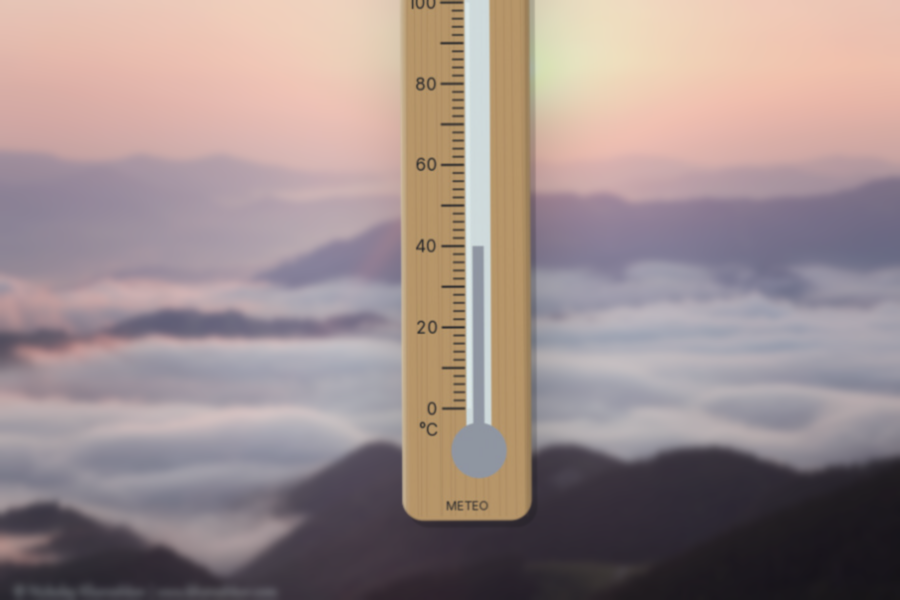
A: 40 °C
